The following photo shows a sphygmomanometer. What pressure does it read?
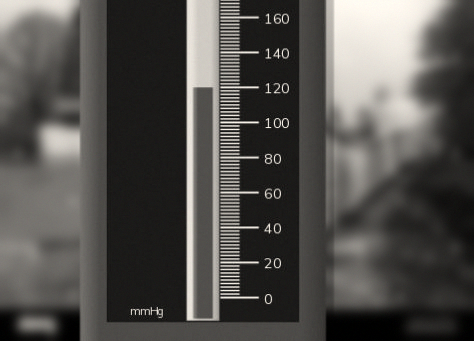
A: 120 mmHg
